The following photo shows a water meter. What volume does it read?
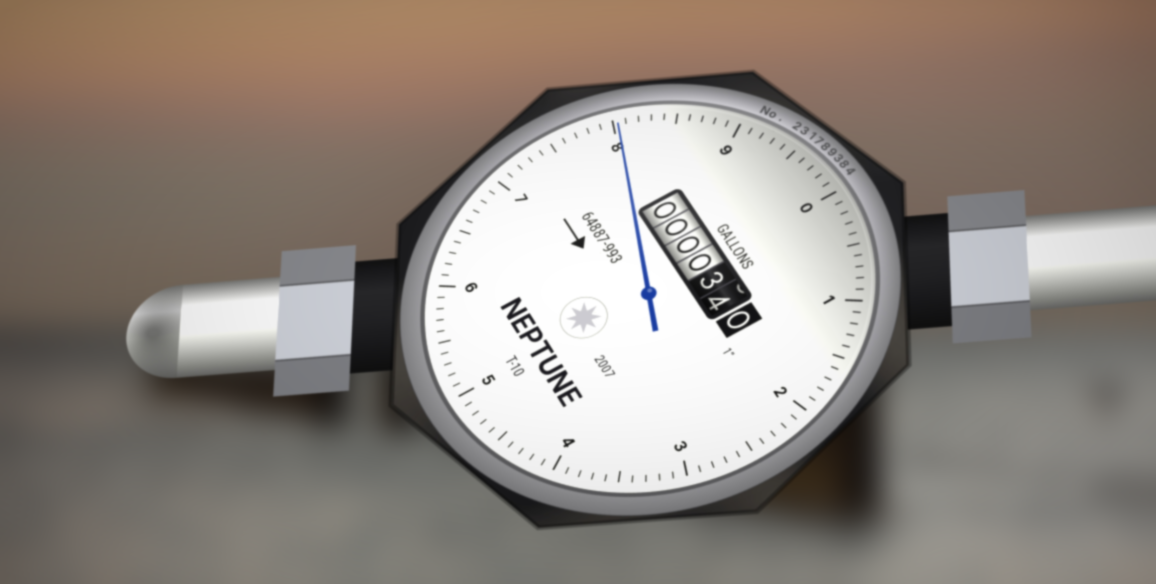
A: 338.0 gal
